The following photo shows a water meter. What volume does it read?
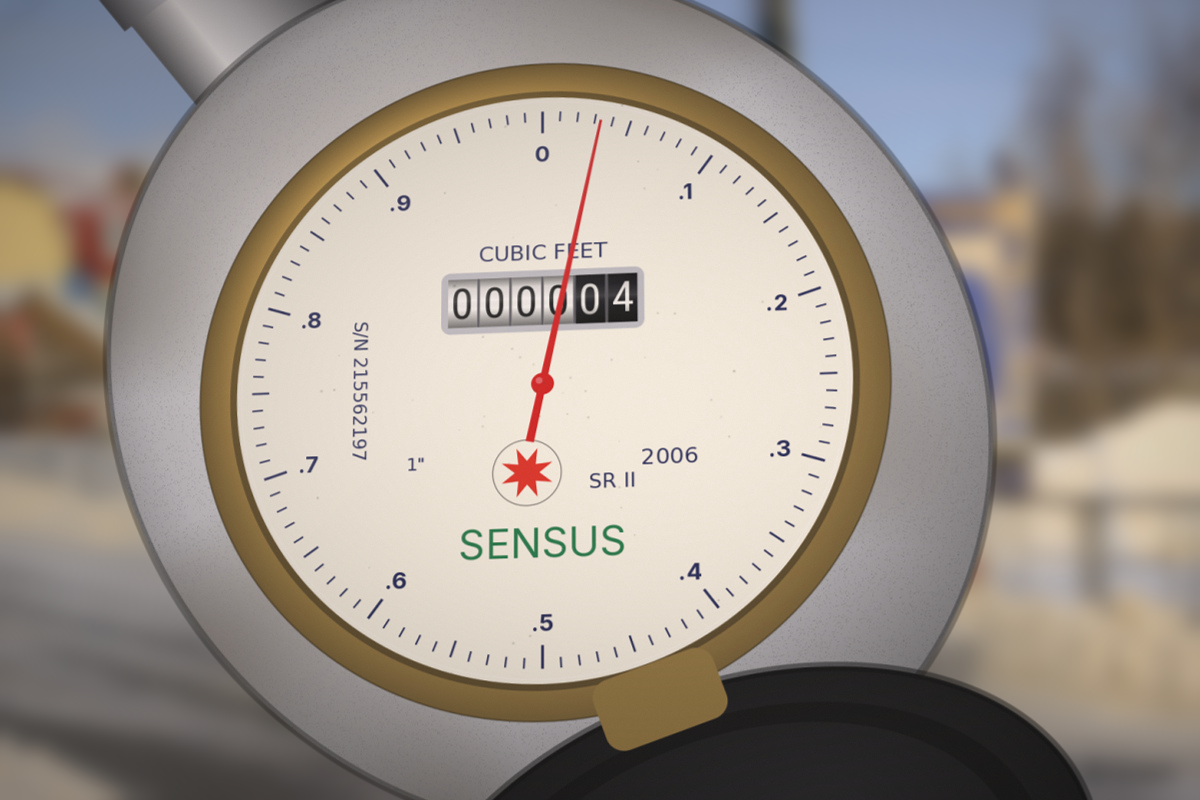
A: 4.03 ft³
